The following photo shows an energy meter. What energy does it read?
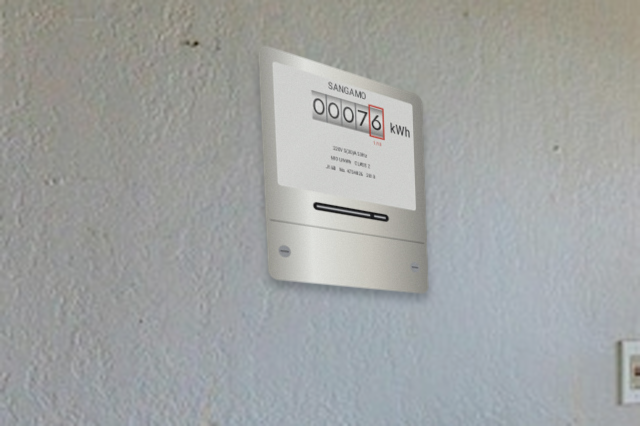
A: 7.6 kWh
